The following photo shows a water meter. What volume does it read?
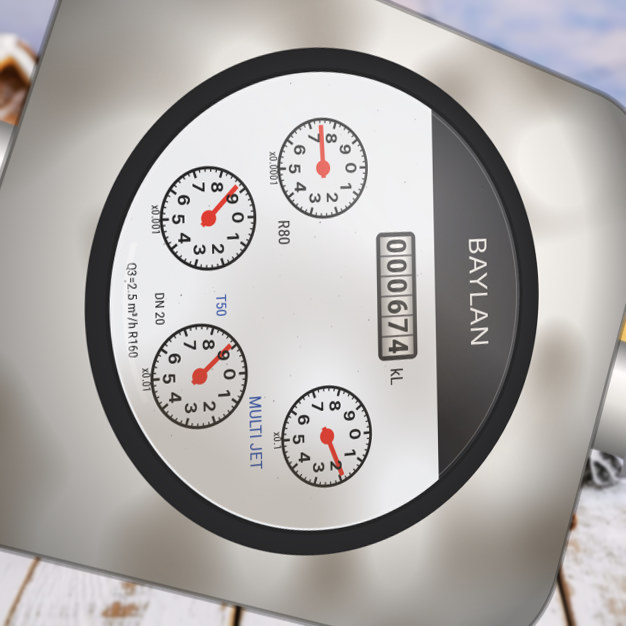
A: 674.1887 kL
